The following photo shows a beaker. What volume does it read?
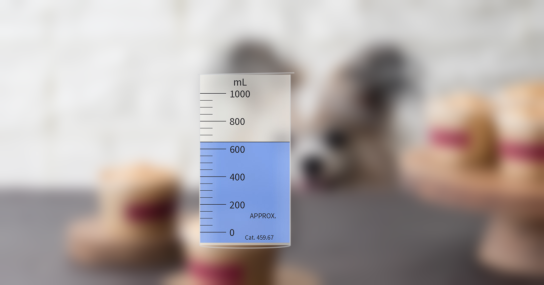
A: 650 mL
